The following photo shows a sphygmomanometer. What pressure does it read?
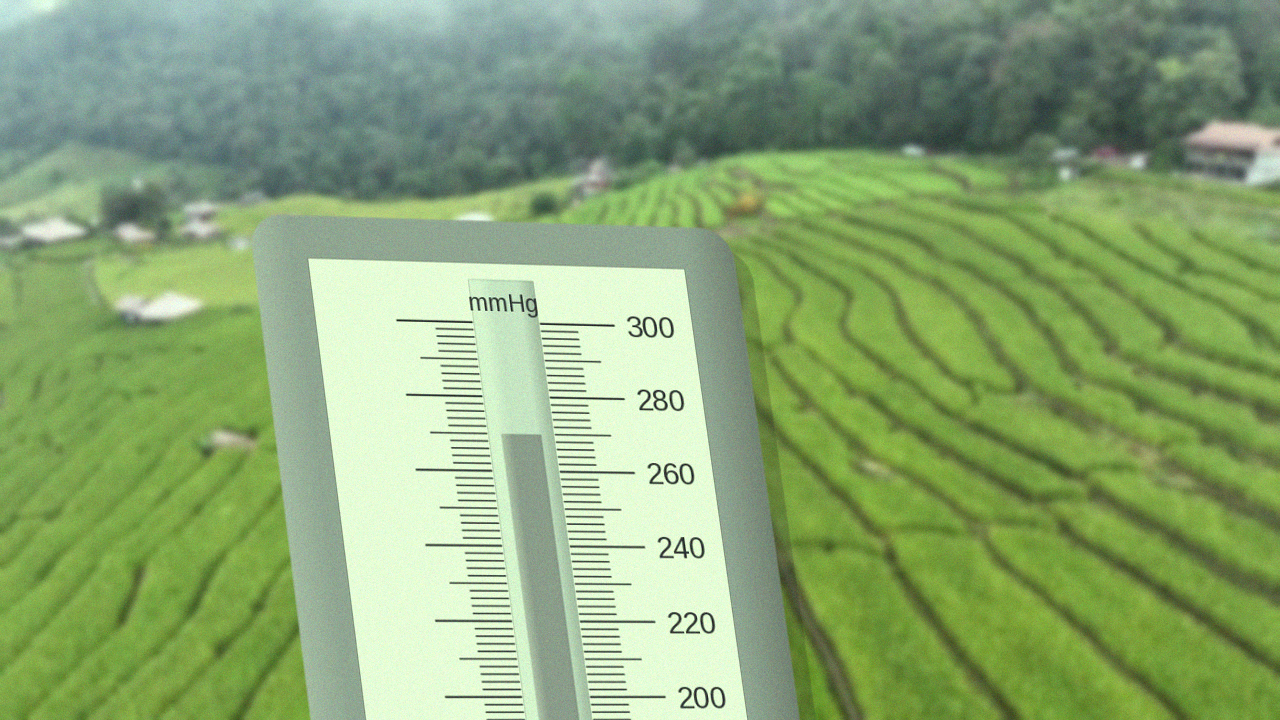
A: 270 mmHg
